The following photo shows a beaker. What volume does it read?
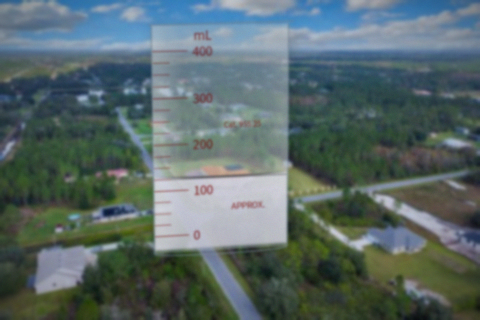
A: 125 mL
